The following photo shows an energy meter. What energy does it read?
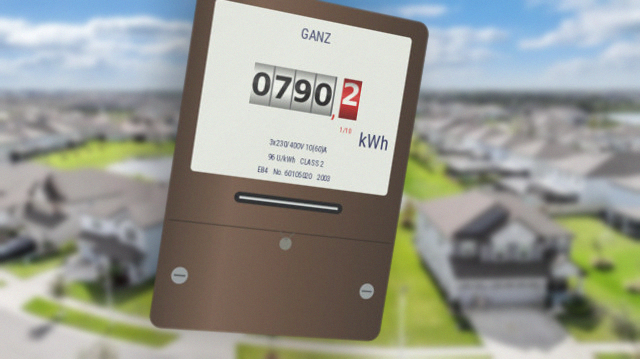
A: 790.2 kWh
